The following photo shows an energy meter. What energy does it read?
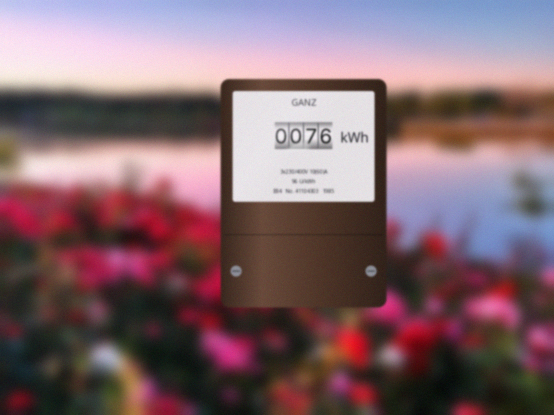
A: 76 kWh
